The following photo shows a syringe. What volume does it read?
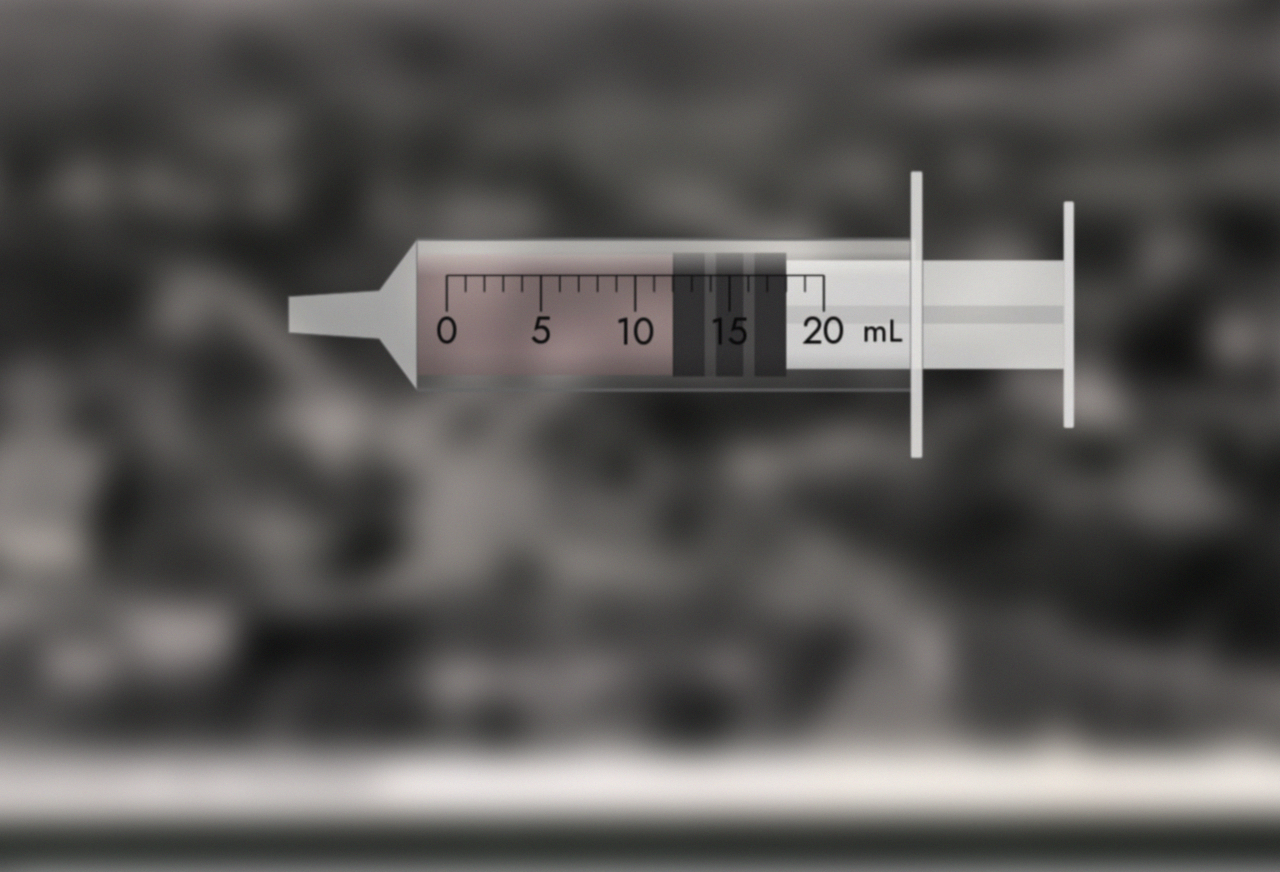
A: 12 mL
